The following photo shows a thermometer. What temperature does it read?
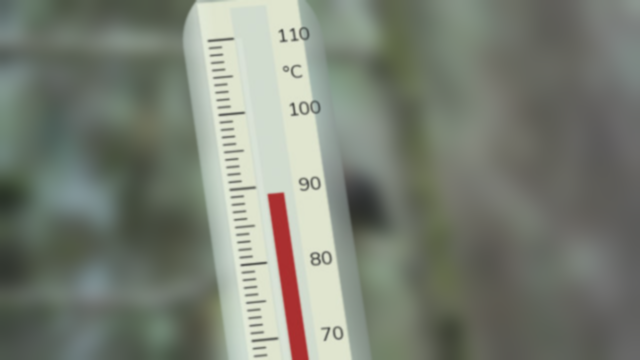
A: 89 °C
